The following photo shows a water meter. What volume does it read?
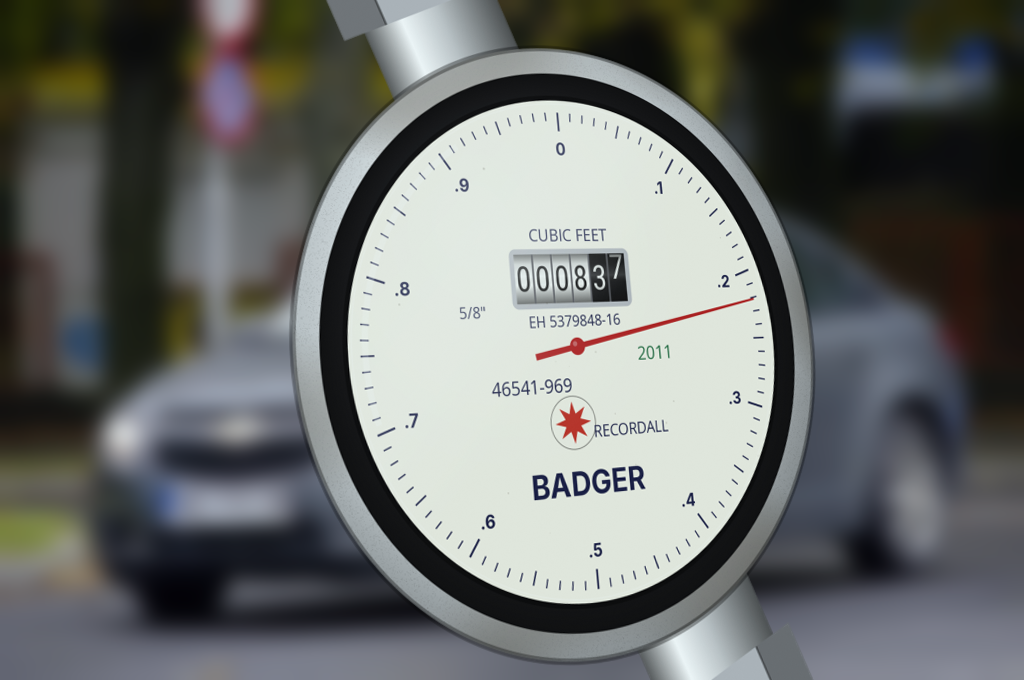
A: 837.22 ft³
